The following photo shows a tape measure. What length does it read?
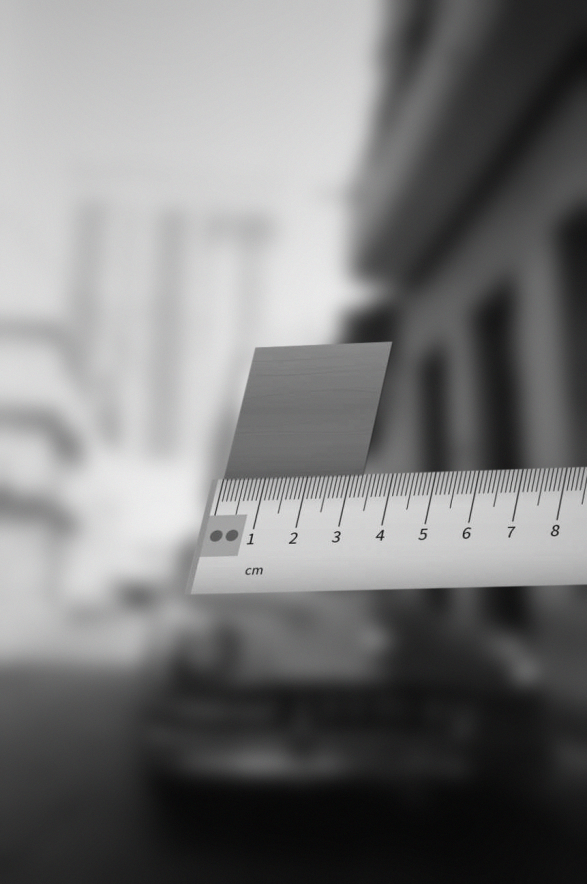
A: 3.3 cm
